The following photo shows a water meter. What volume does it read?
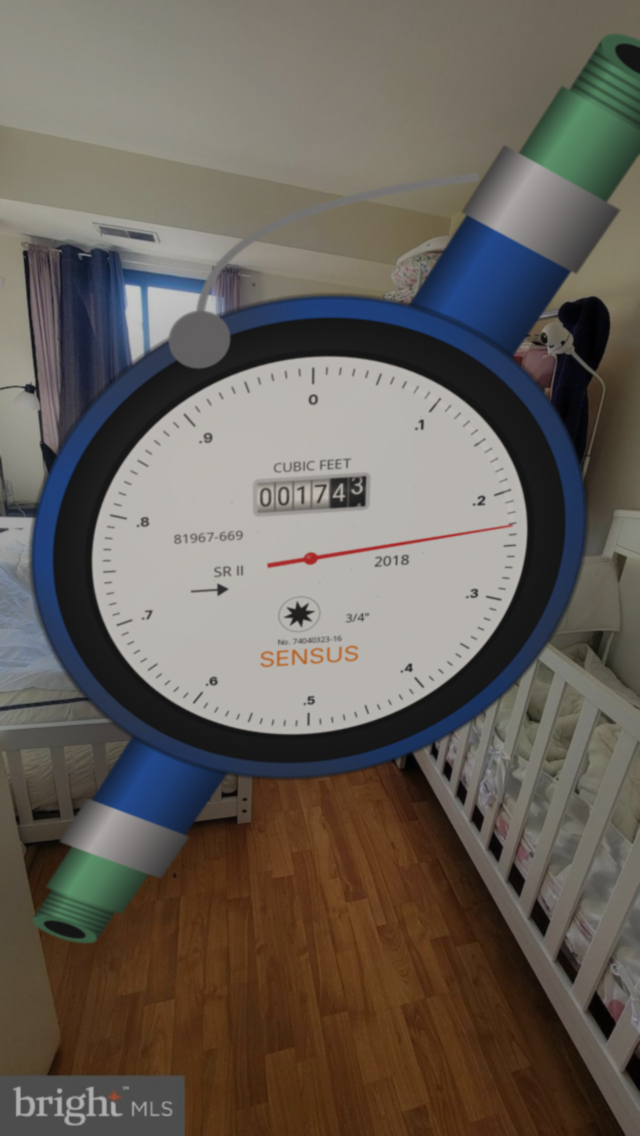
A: 1743.23 ft³
